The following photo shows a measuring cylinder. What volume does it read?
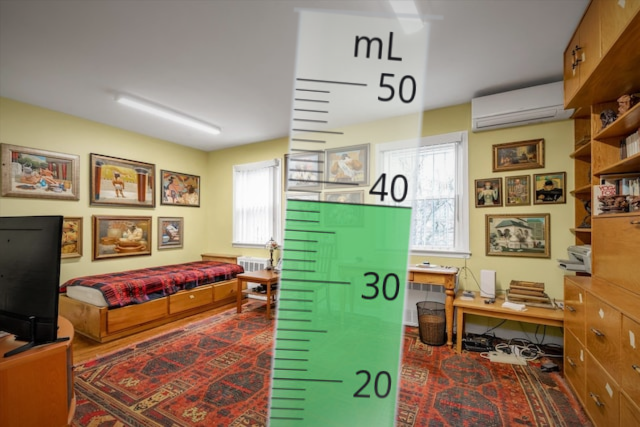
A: 38 mL
